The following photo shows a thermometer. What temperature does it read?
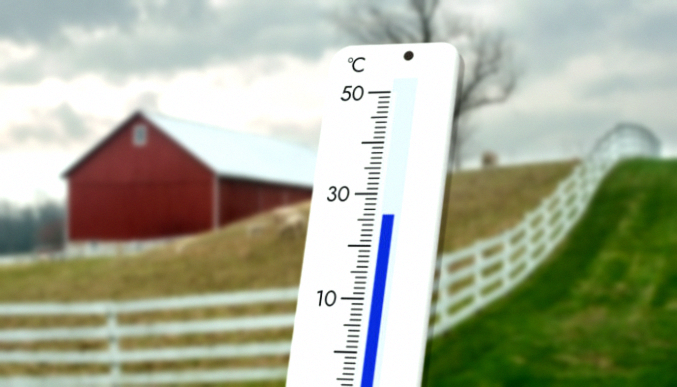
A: 26 °C
